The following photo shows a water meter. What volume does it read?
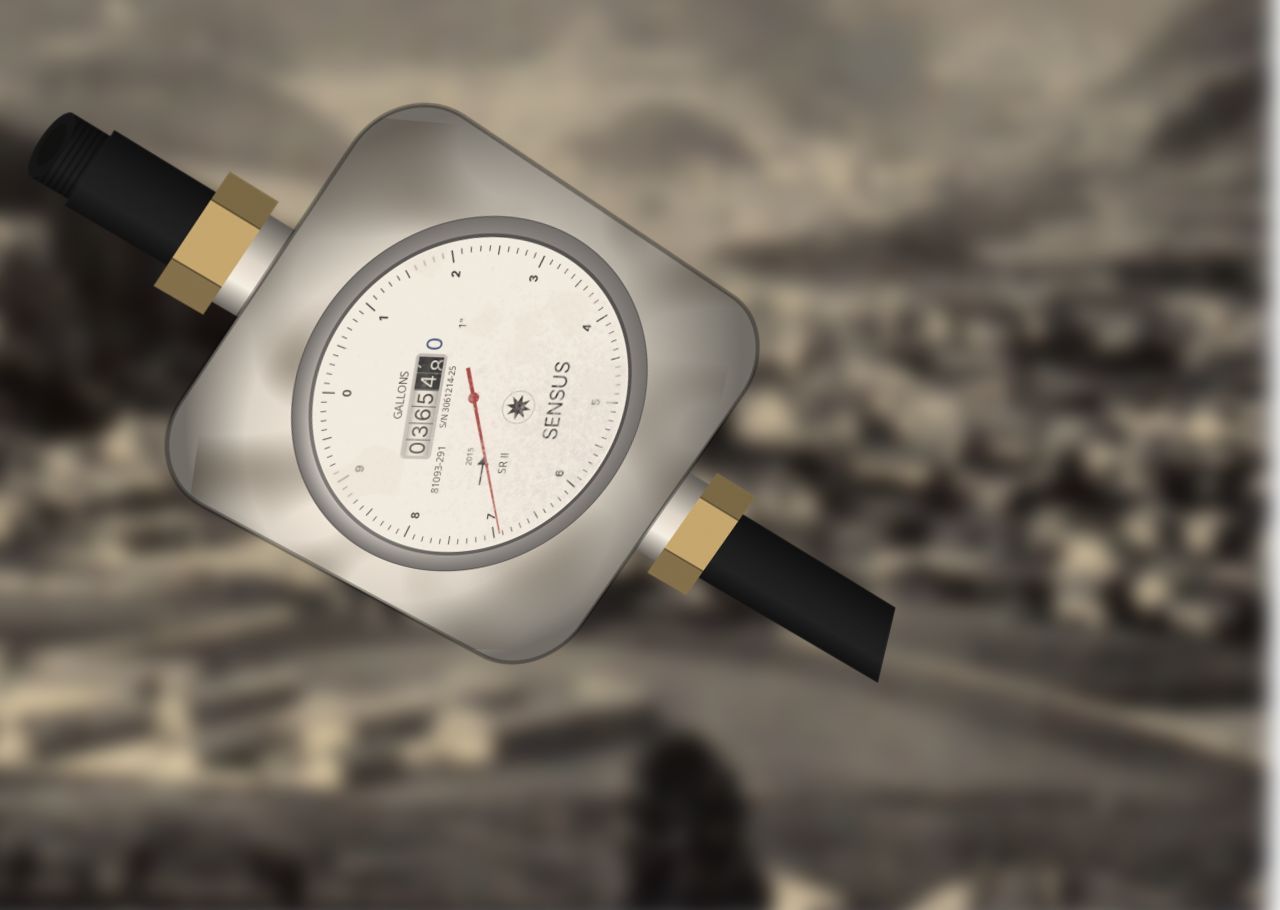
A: 365476.9 gal
